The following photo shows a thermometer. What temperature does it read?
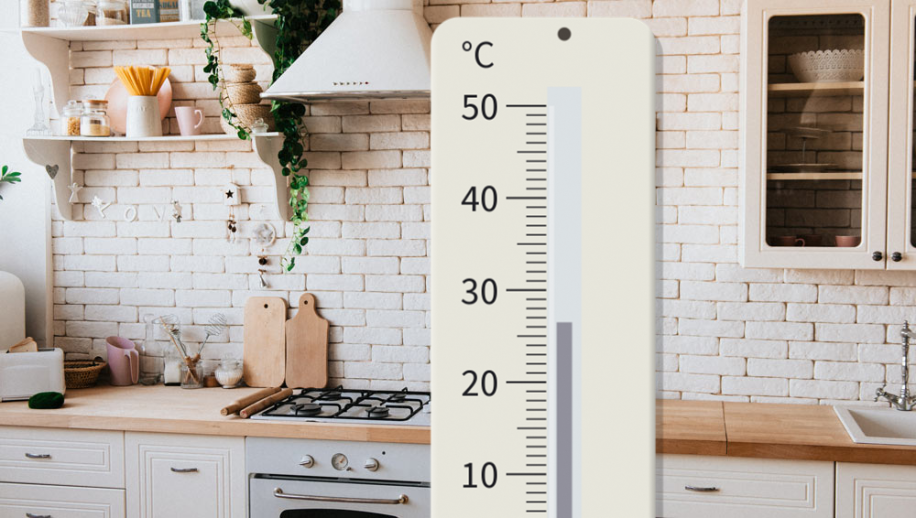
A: 26.5 °C
